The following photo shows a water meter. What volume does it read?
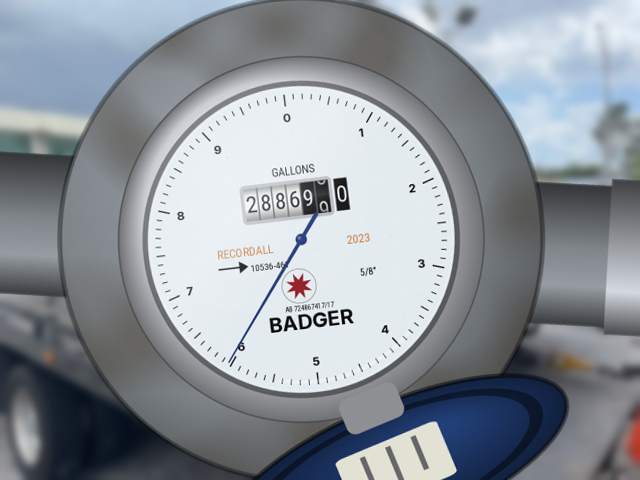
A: 2886986.0 gal
